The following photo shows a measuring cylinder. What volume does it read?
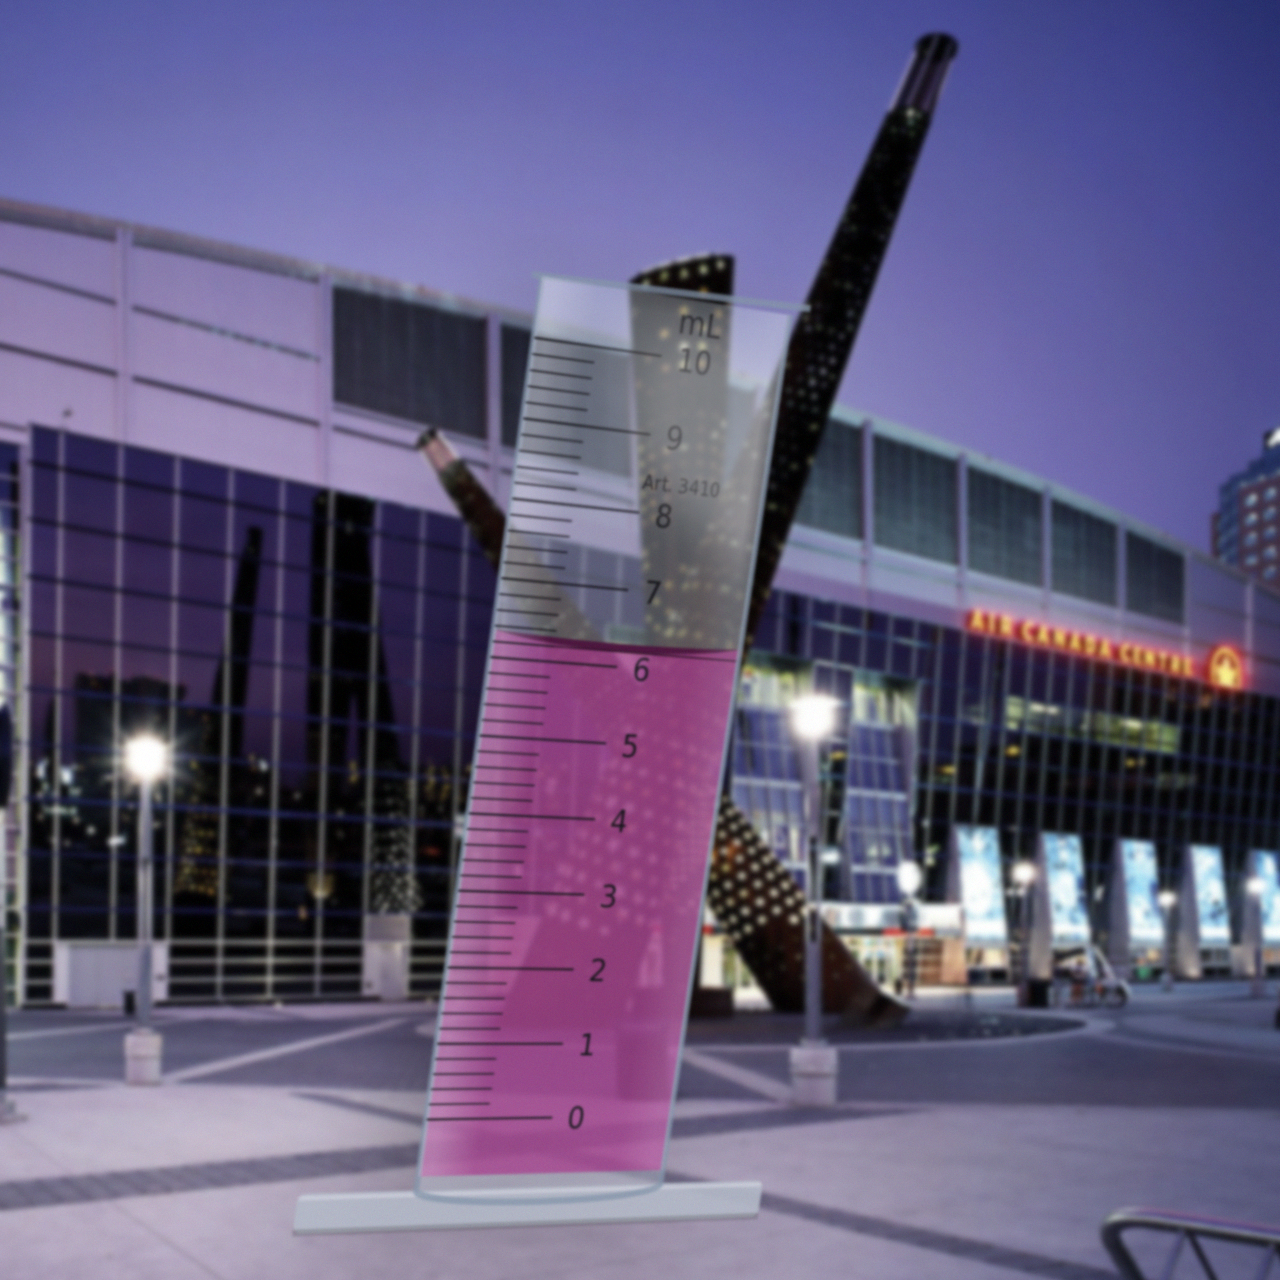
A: 6.2 mL
